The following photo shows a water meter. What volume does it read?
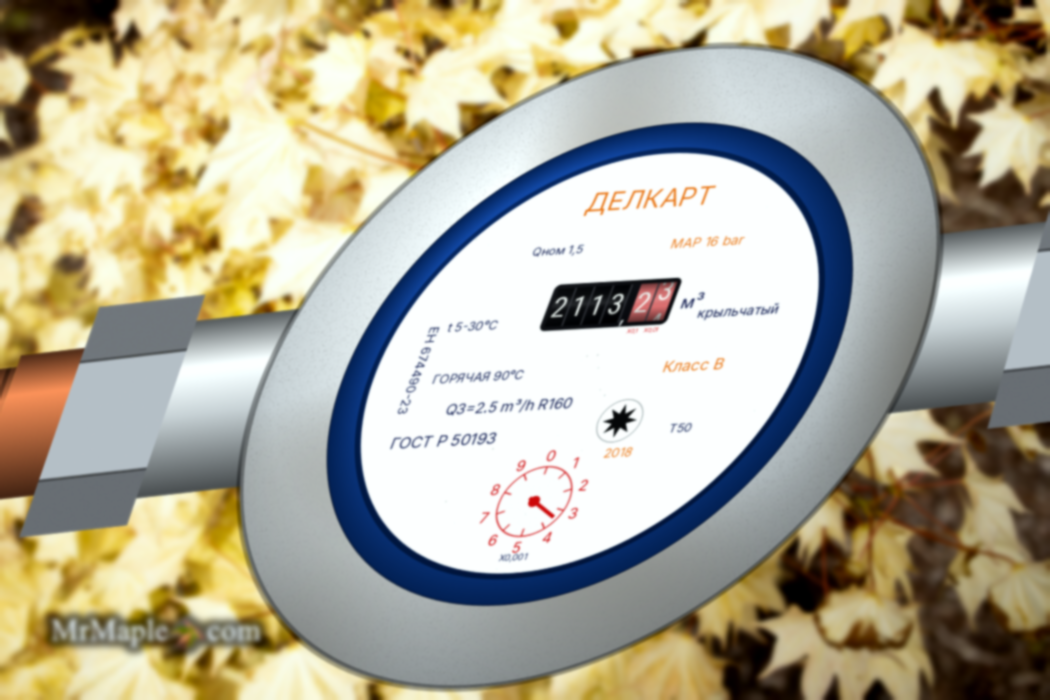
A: 2113.233 m³
